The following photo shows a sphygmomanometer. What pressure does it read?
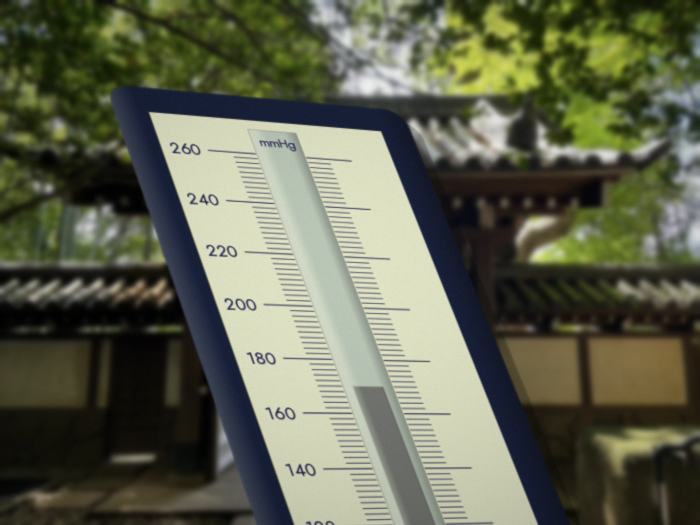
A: 170 mmHg
